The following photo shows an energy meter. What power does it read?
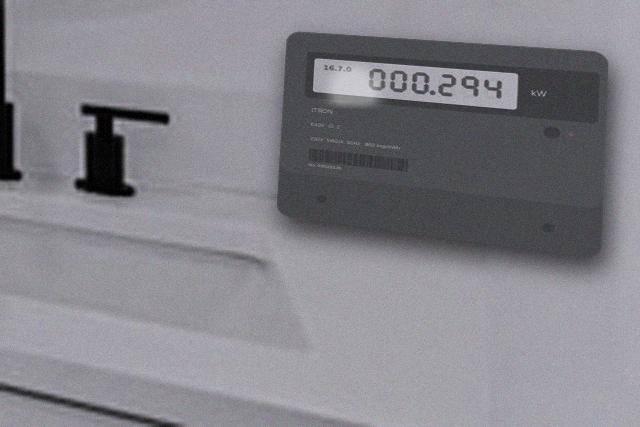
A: 0.294 kW
